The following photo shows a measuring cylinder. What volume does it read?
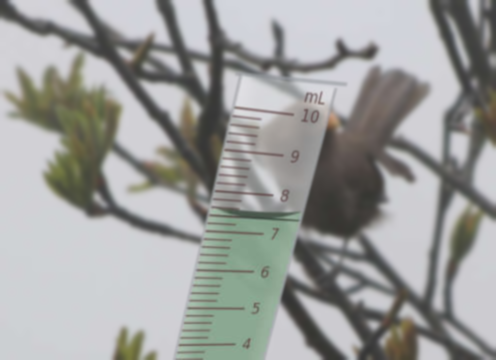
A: 7.4 mL
